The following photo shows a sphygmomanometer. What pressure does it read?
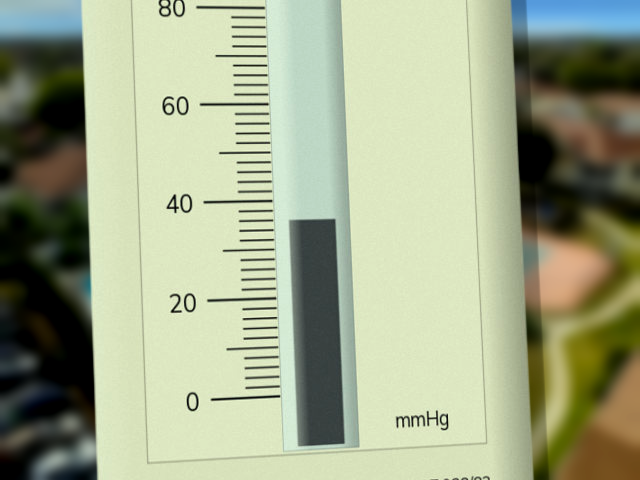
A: 36 mmHg
